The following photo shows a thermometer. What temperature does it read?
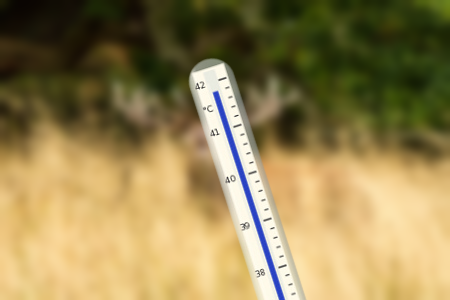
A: 41.8 °C
